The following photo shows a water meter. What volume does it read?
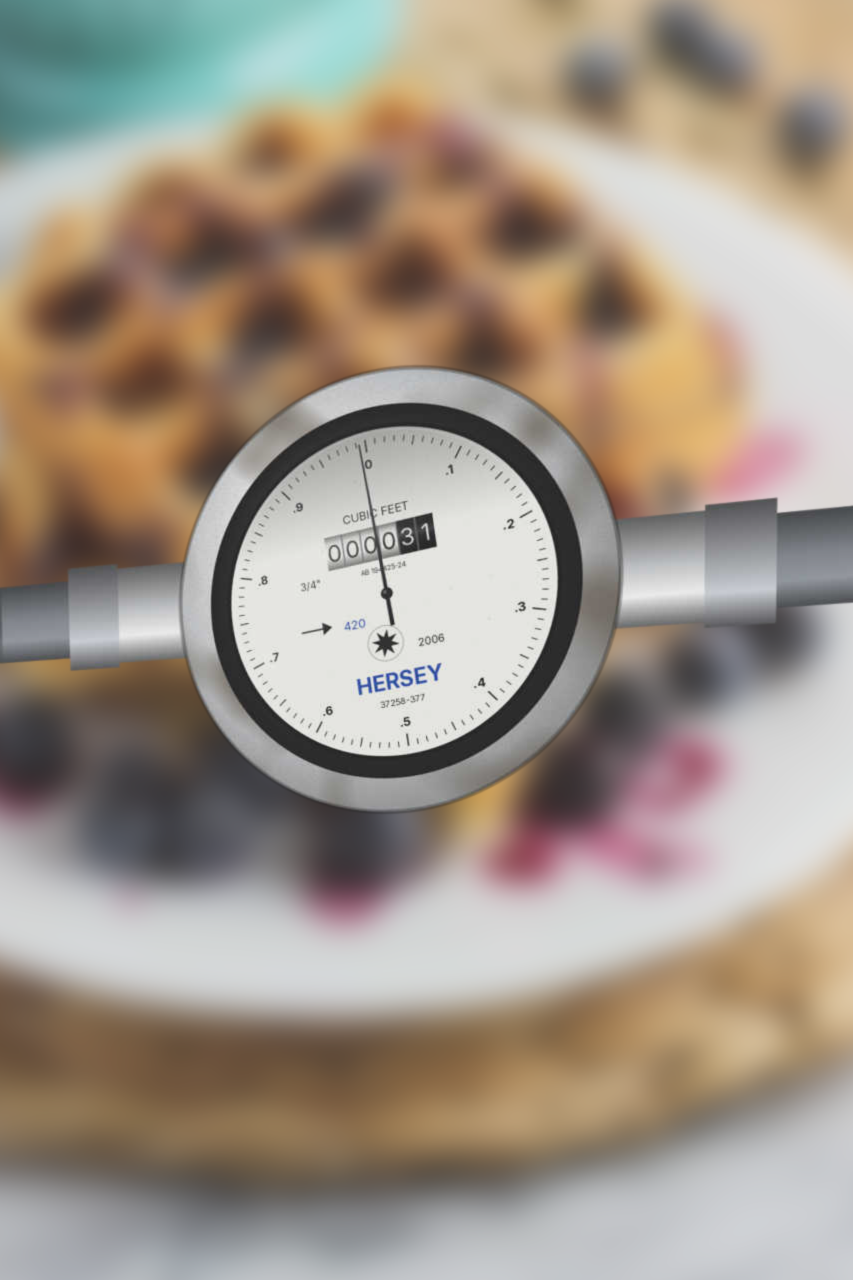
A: 30.99 ft³
